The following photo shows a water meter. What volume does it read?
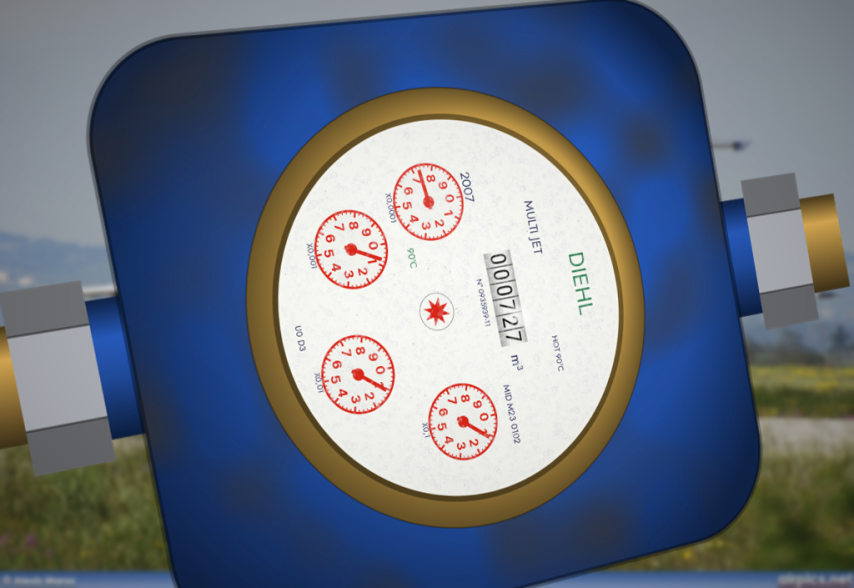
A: 727.1107 m³
